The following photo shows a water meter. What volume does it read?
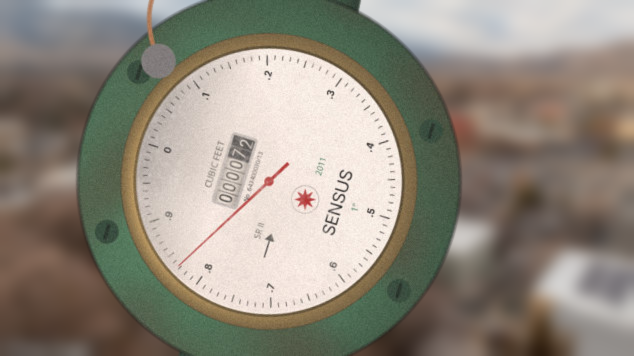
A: 71.83 ft³
